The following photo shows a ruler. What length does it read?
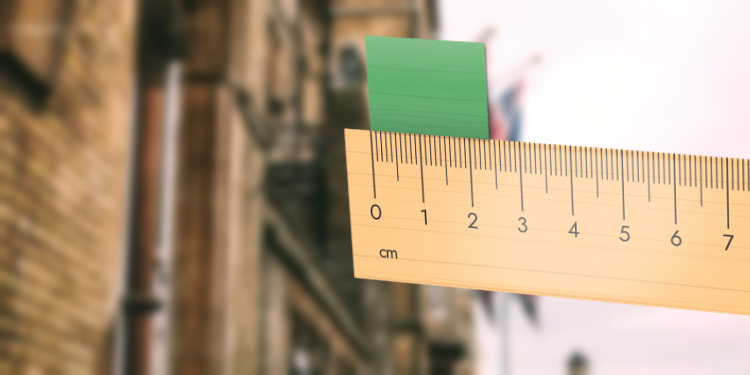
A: 2.4 cm
